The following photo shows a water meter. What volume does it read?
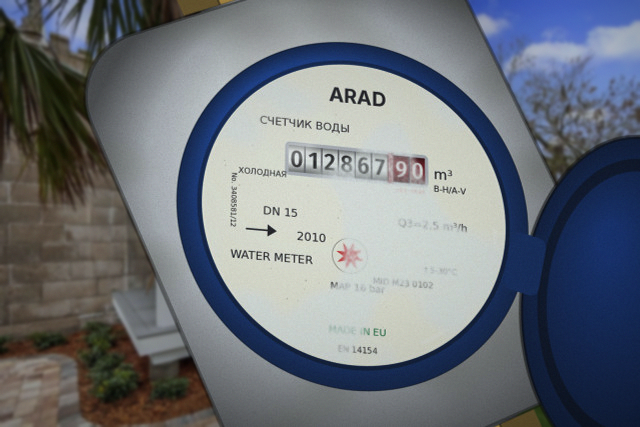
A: 12867.90 m³
